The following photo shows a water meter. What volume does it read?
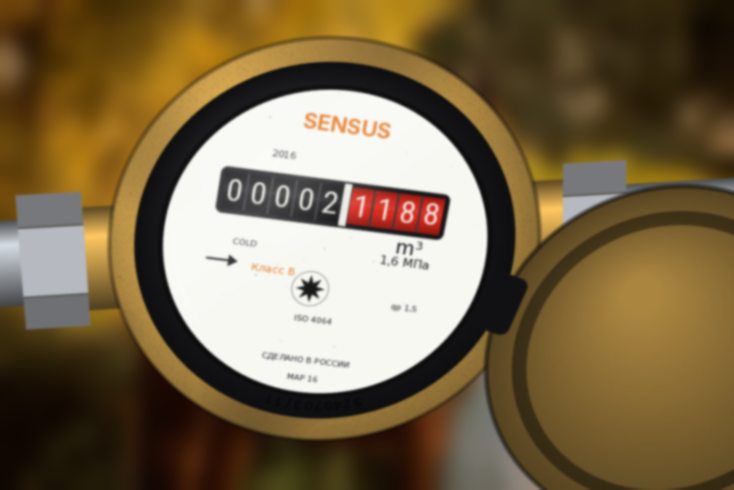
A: 2.1188 m³
